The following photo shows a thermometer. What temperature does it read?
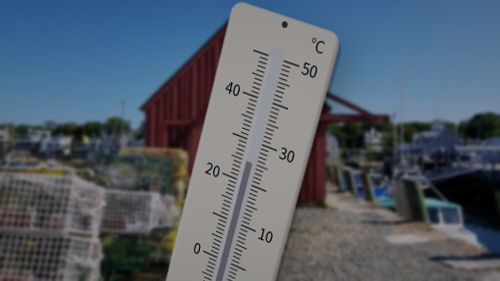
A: 25 °C
